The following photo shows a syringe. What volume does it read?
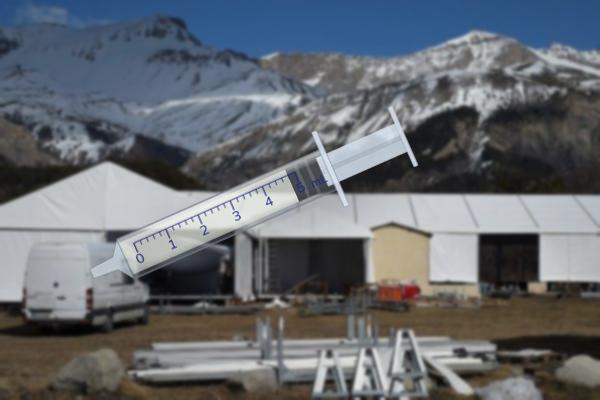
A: 4.8 mL
